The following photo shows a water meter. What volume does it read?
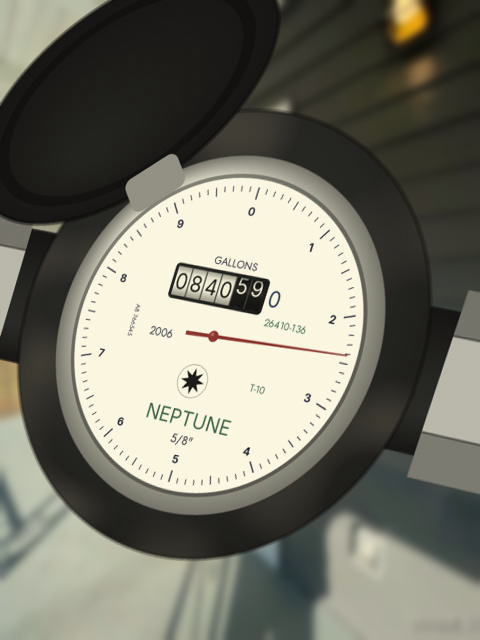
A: 840592.4 gal
